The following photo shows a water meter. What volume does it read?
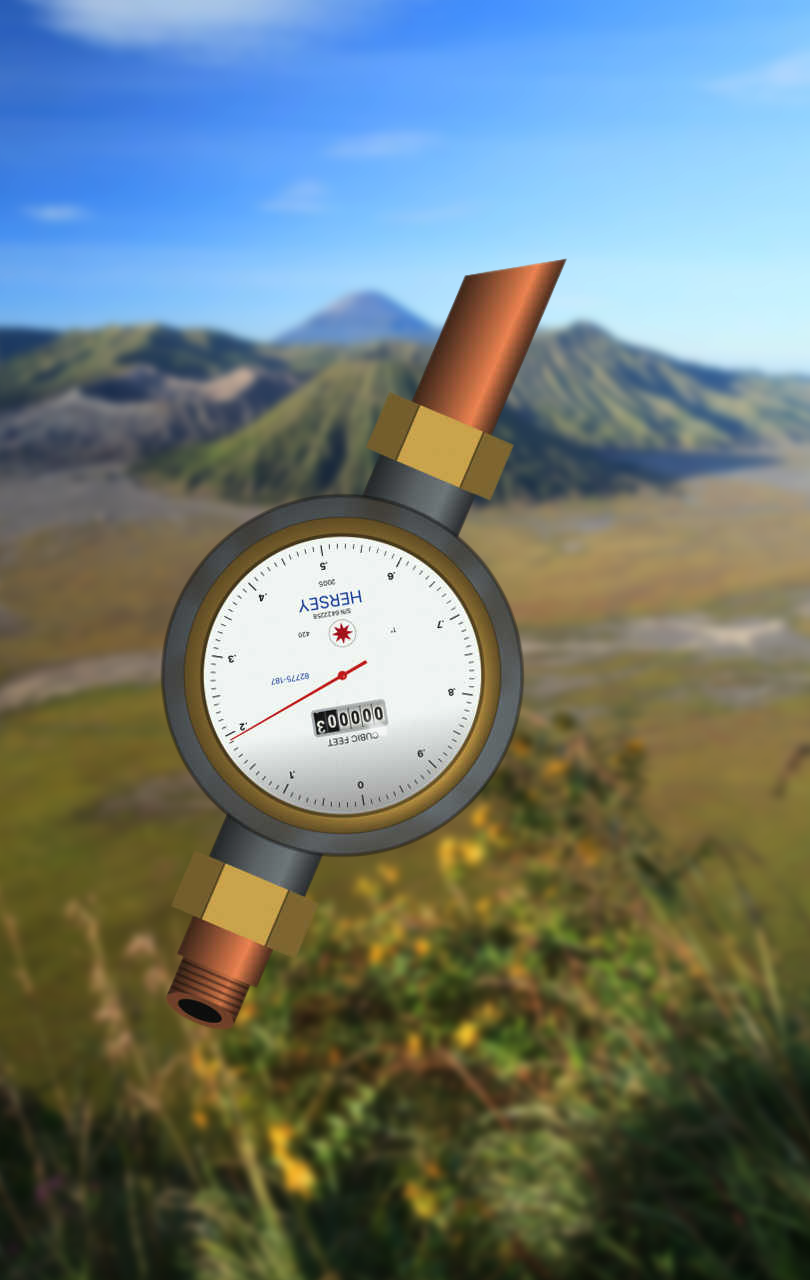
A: 3.19 ft³
